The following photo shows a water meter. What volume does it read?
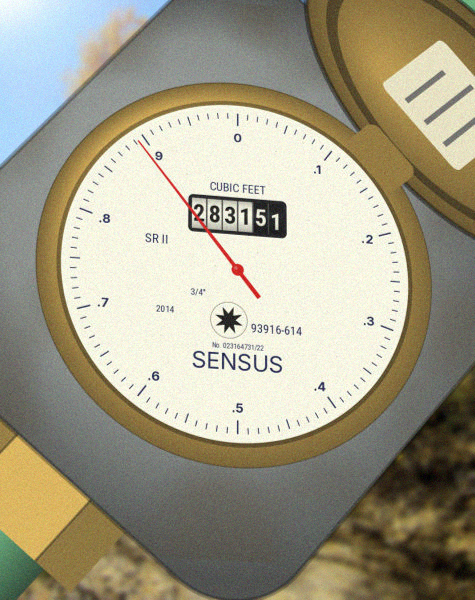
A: 283150.89 ft³
